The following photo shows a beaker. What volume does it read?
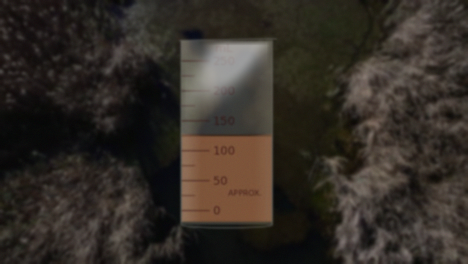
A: 125 mL
